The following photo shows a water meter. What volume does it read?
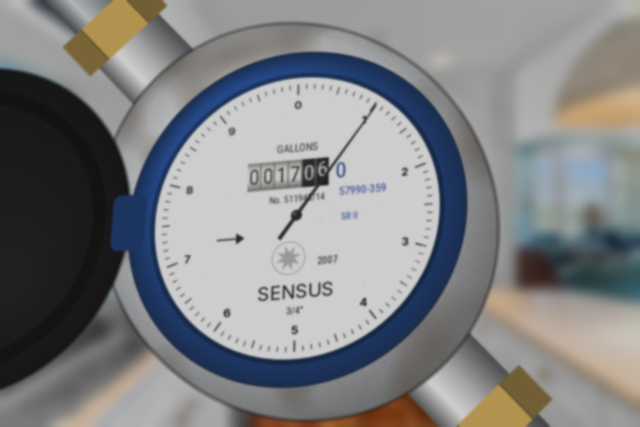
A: 17061.0 gal
